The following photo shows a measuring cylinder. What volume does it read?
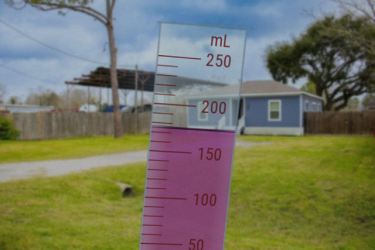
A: 175 mL
